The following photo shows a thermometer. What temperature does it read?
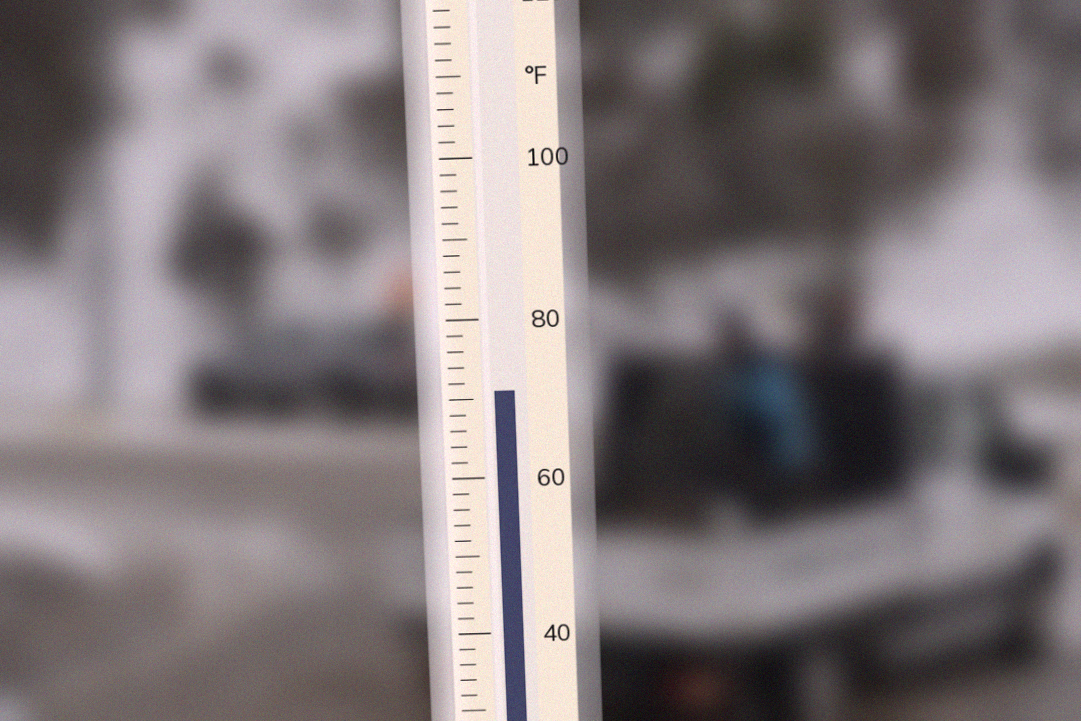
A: 71 °F
